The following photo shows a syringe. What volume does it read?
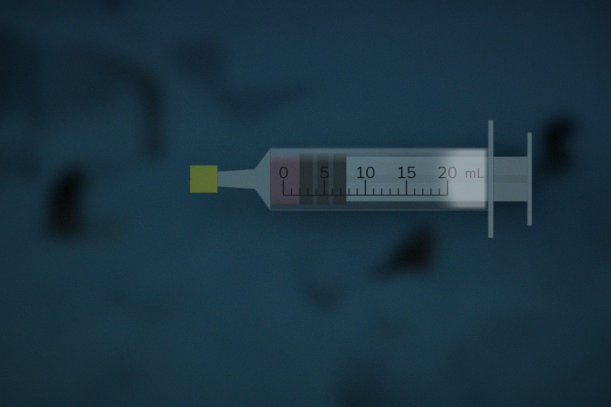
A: 2 mL
